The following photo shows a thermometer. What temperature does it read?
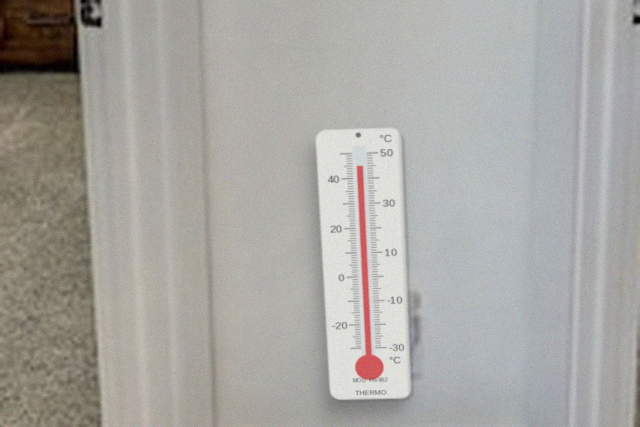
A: 45 °C
